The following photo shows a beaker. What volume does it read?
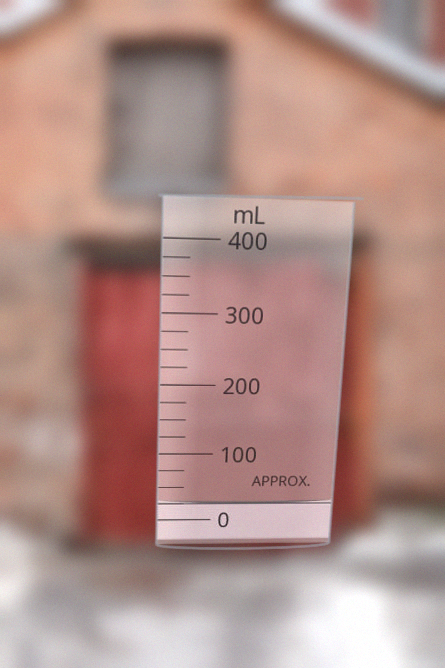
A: 25 mL
